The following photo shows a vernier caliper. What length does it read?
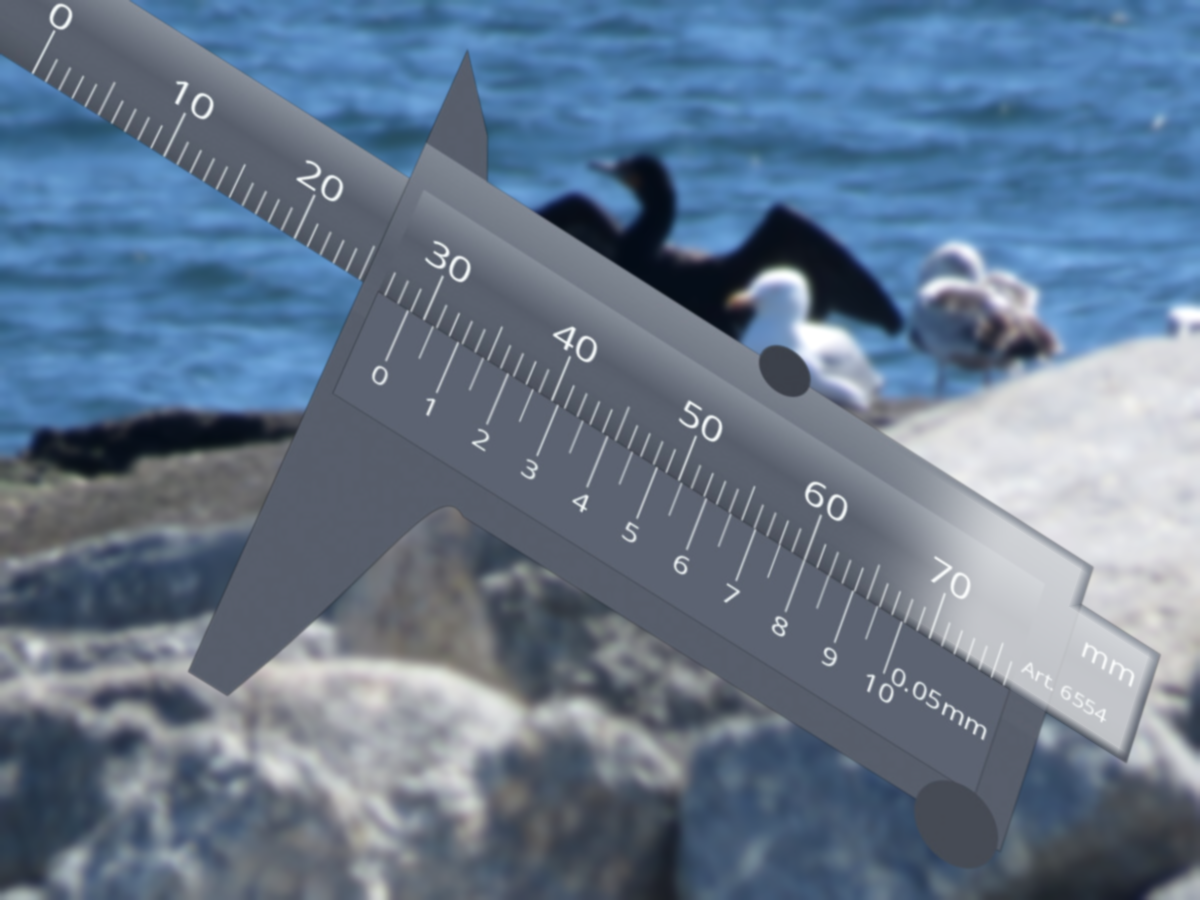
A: 28.8 mm
